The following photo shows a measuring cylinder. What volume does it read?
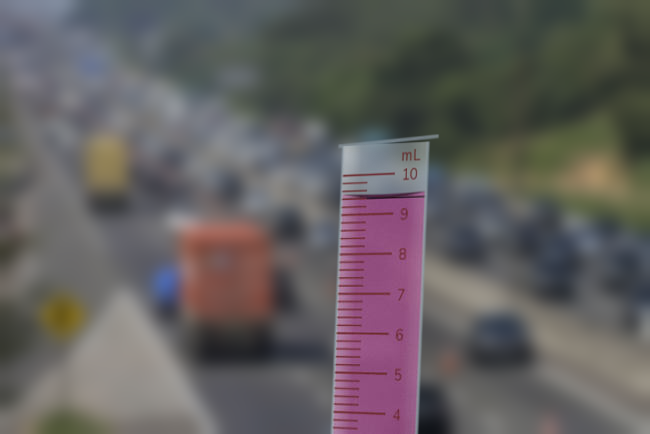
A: 9.4 mL
